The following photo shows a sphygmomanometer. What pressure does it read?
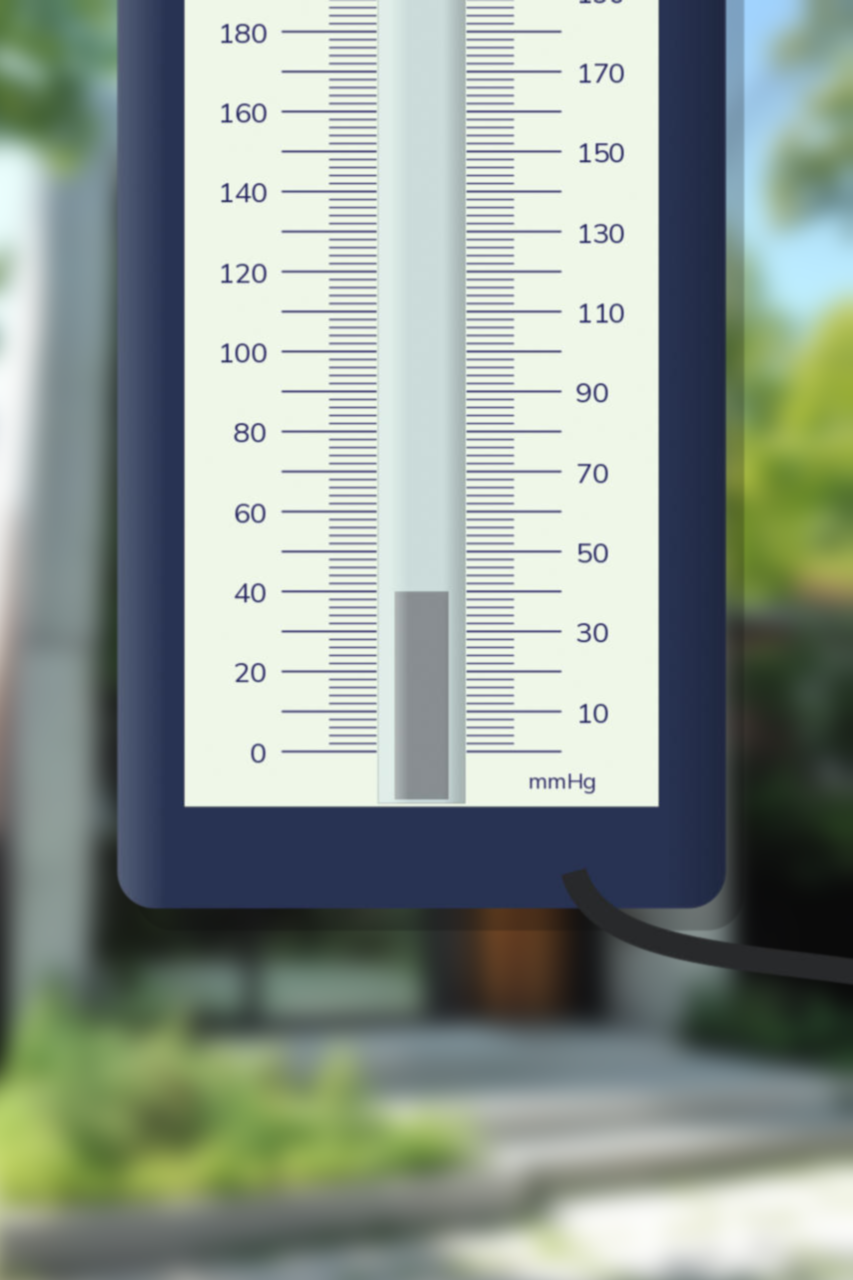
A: 40 mmHg
